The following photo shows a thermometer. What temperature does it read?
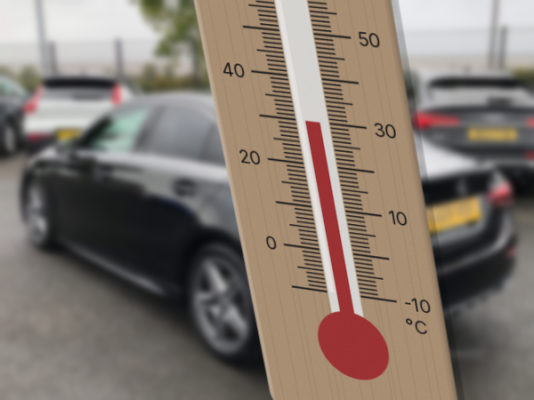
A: 30 °C
